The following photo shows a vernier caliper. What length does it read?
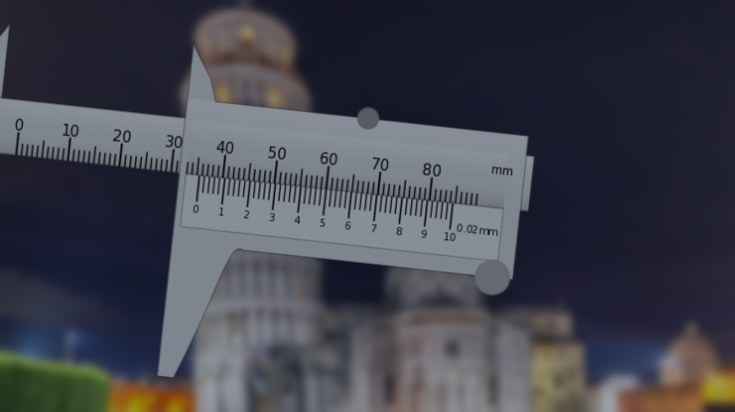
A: 35.5 mm
